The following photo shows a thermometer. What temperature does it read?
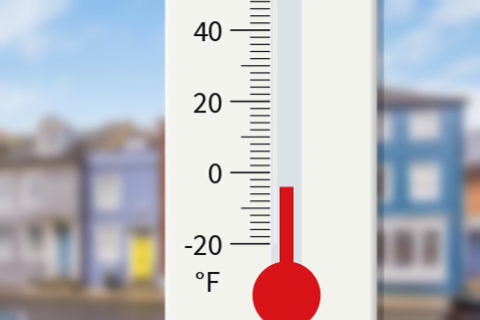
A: -4 °F
